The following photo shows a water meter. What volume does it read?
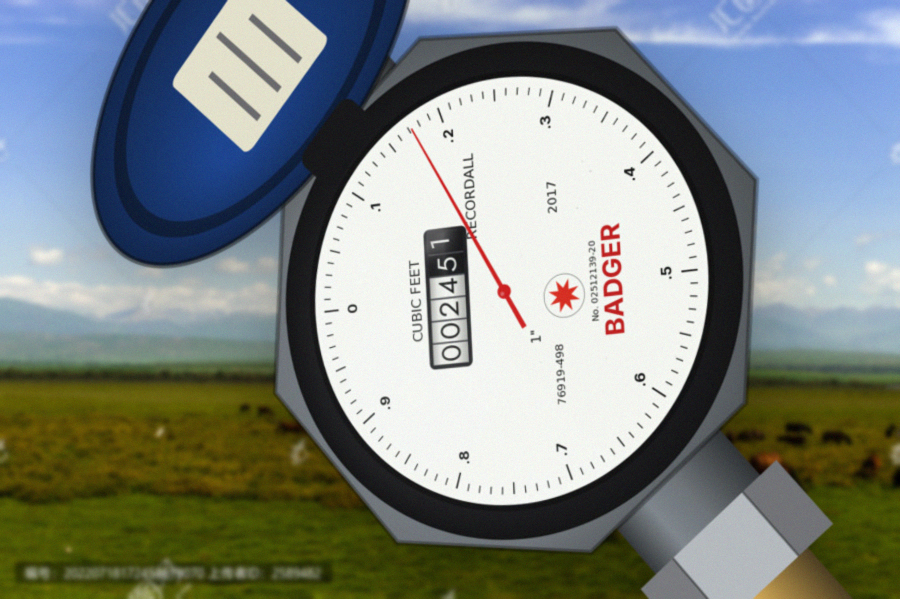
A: 2451.17 ft³
